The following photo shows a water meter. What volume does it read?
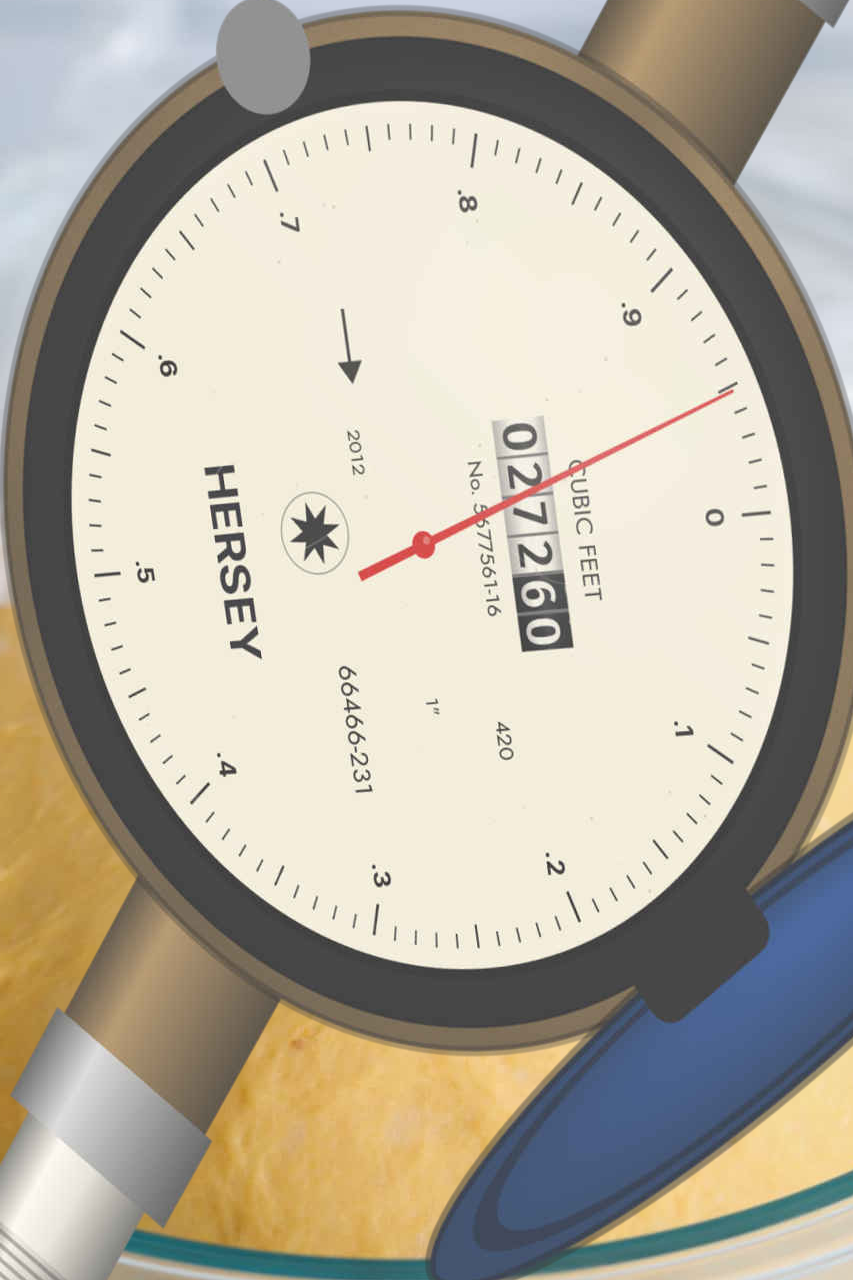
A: 27259.95 ft³
